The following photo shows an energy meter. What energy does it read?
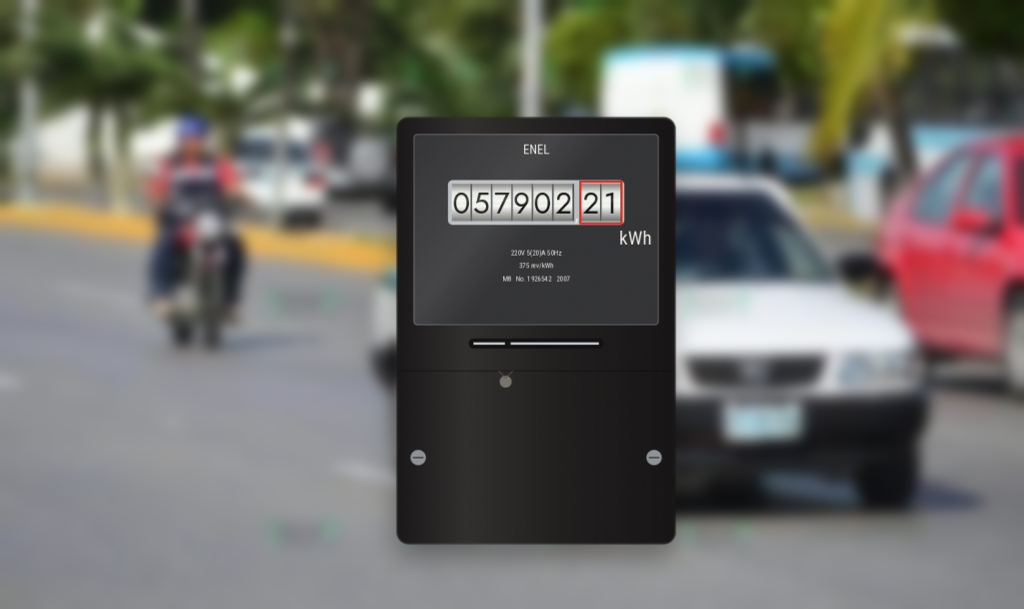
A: 57902.21 kWh
